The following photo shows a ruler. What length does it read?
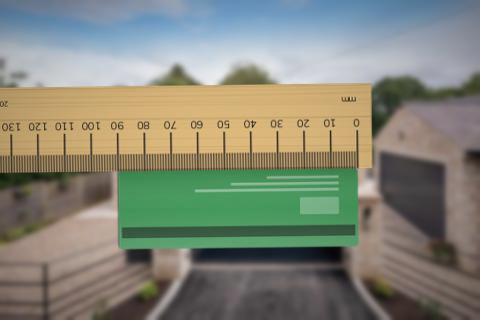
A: 90 mm
